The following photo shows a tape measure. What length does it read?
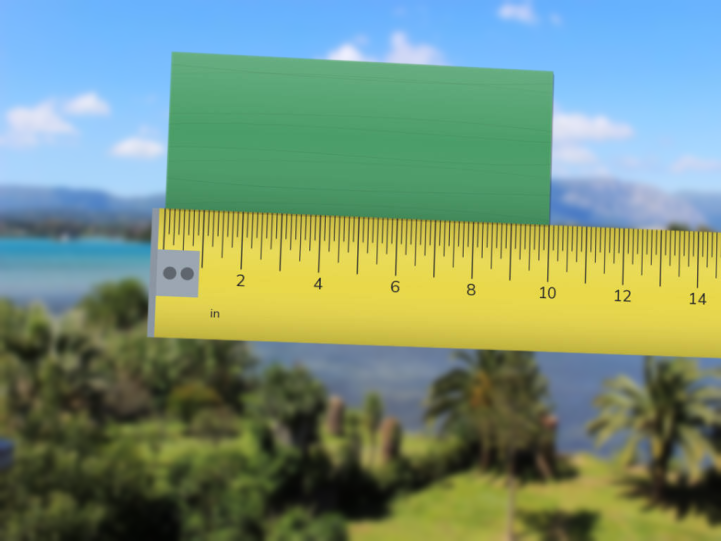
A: 10 in
